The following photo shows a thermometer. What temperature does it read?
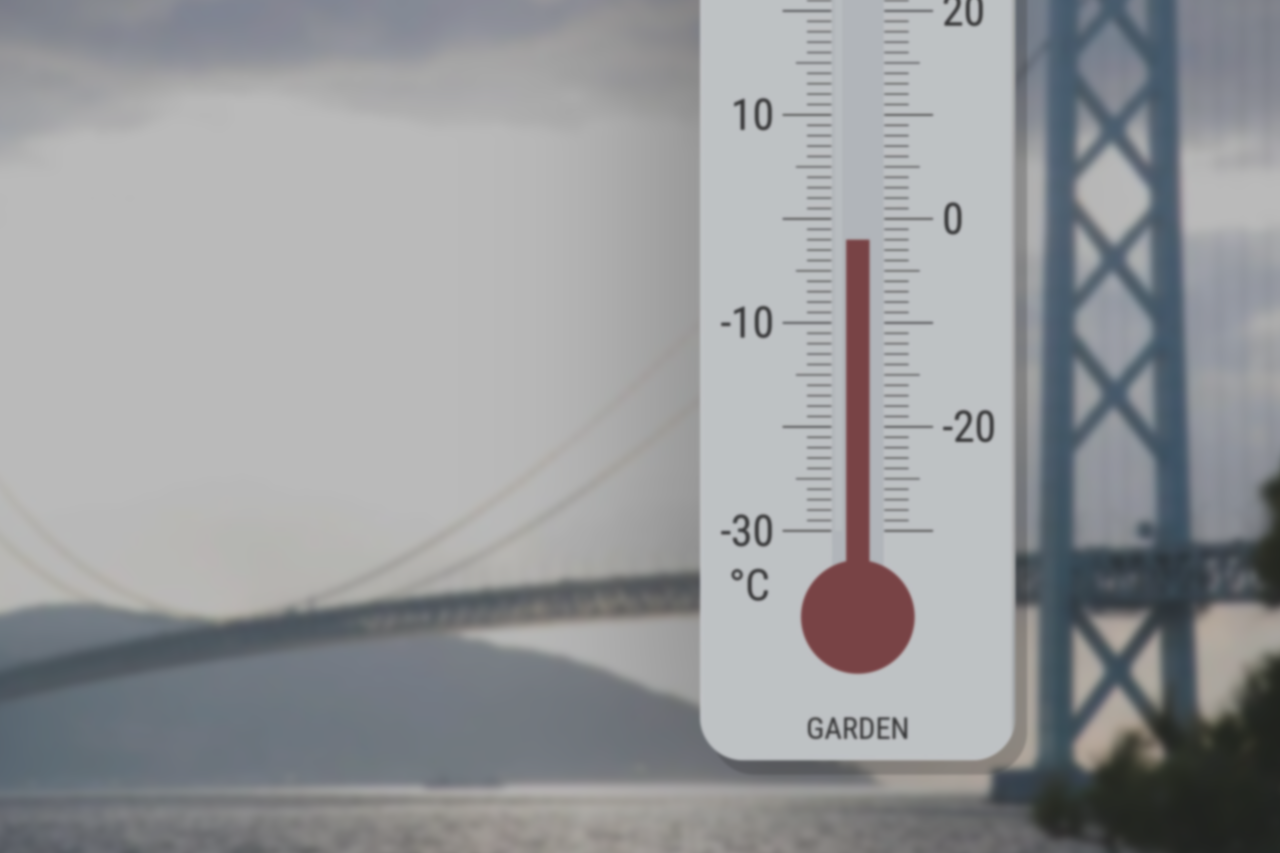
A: -2 °C
